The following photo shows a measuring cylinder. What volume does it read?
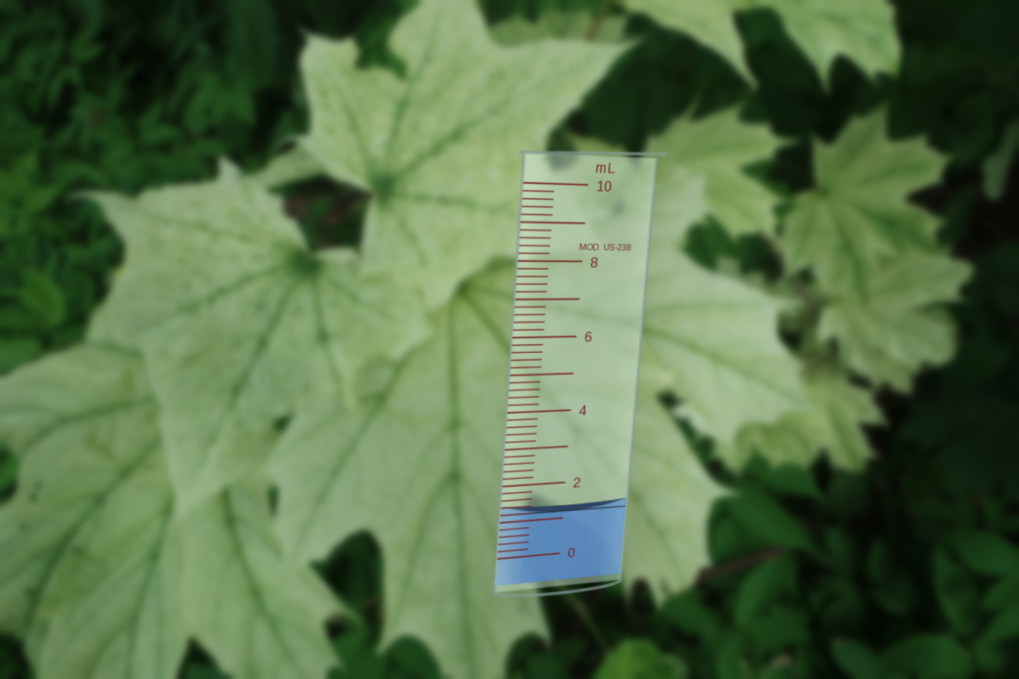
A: 1.2 mL
